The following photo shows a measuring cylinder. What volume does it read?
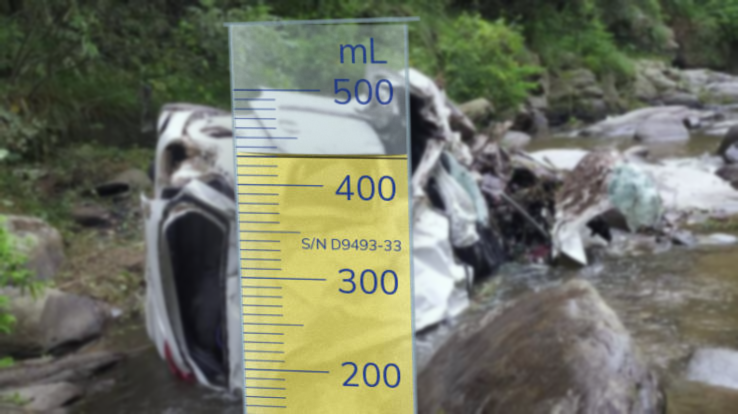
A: 430 mL
